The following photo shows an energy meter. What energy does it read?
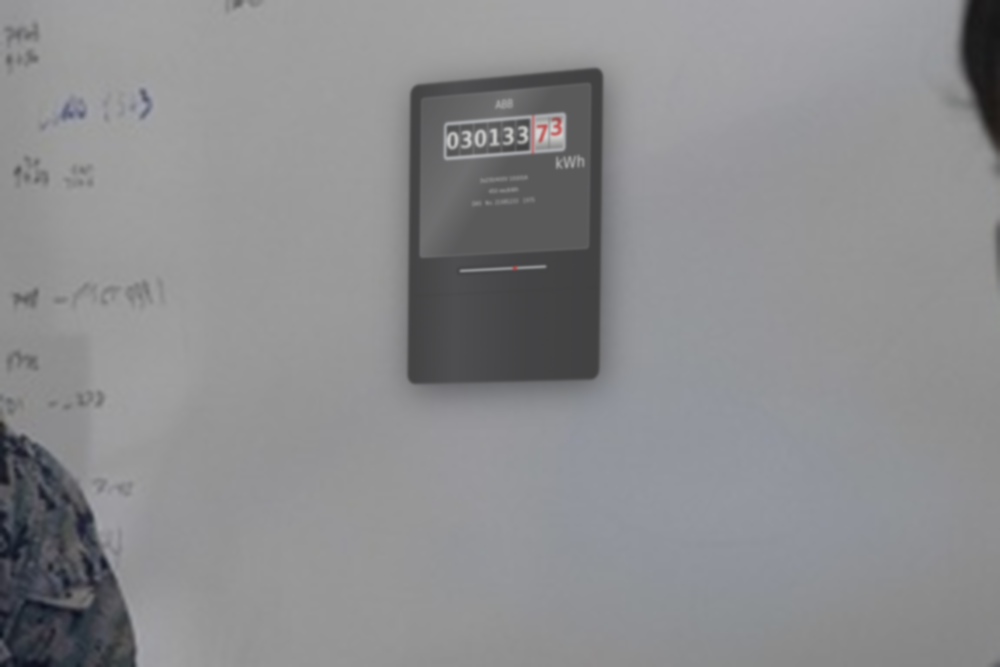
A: 30133.73 kWh
